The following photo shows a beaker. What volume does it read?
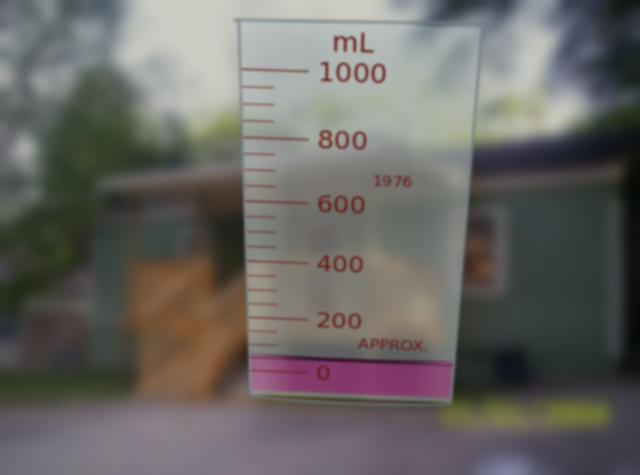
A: 50 mL
